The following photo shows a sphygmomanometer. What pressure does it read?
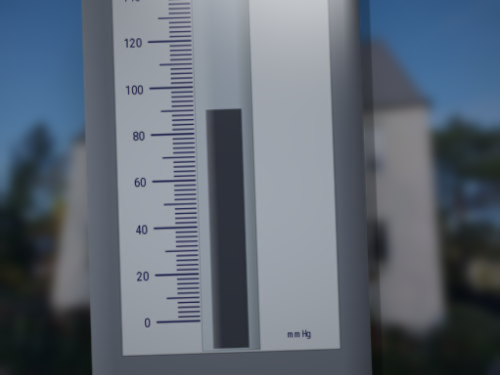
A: 90 mmHg
